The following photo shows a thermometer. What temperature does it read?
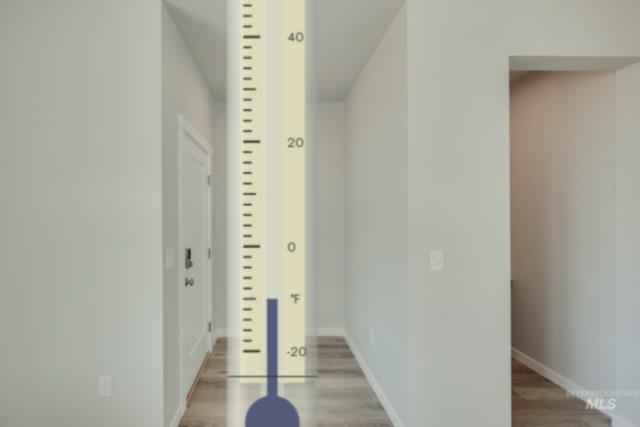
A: -10 °F
